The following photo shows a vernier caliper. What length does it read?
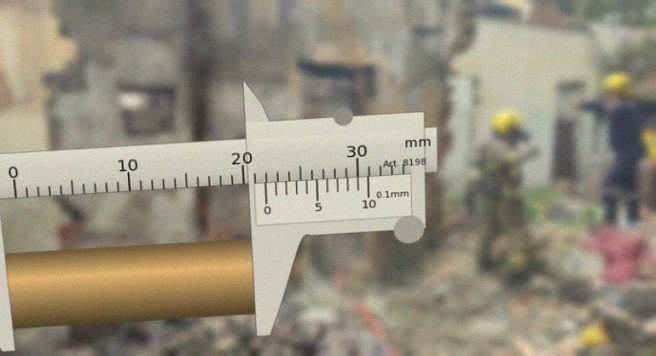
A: 21.9 mm
